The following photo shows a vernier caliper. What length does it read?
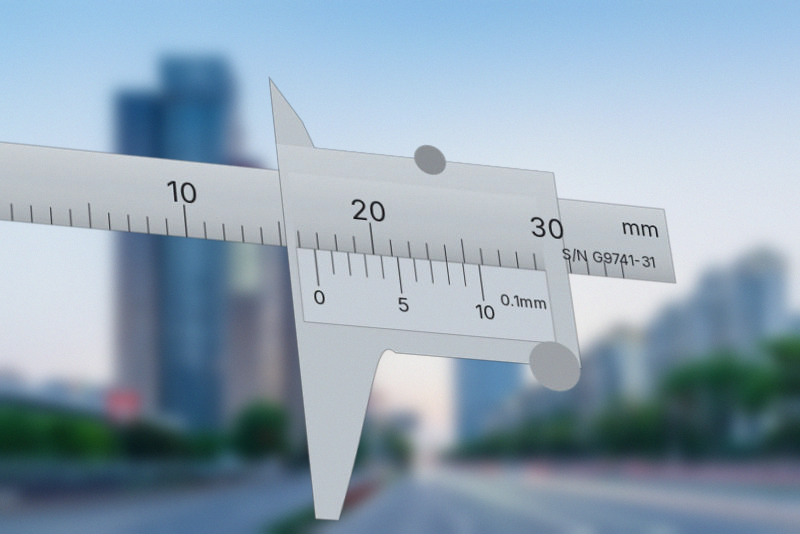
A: 16.8 mm
